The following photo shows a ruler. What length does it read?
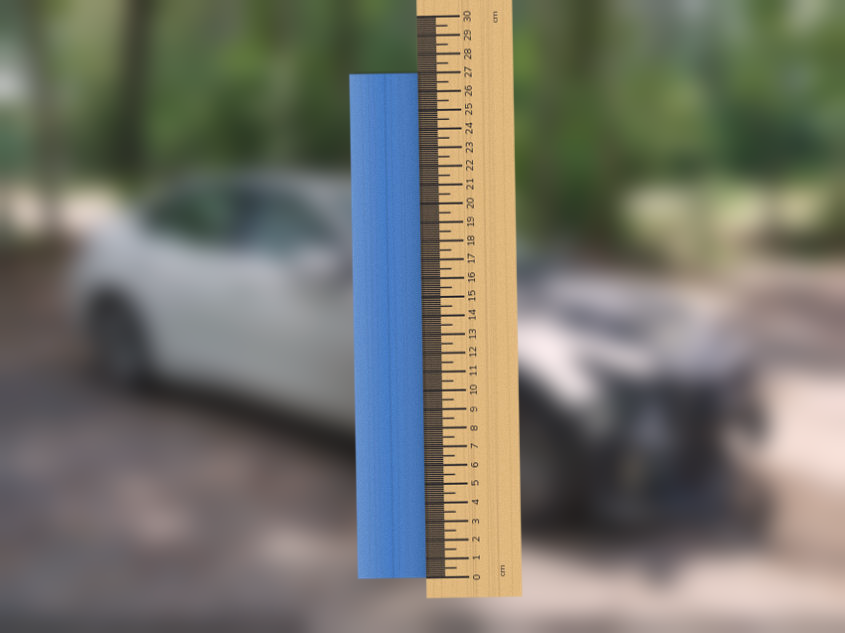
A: 27 cm
